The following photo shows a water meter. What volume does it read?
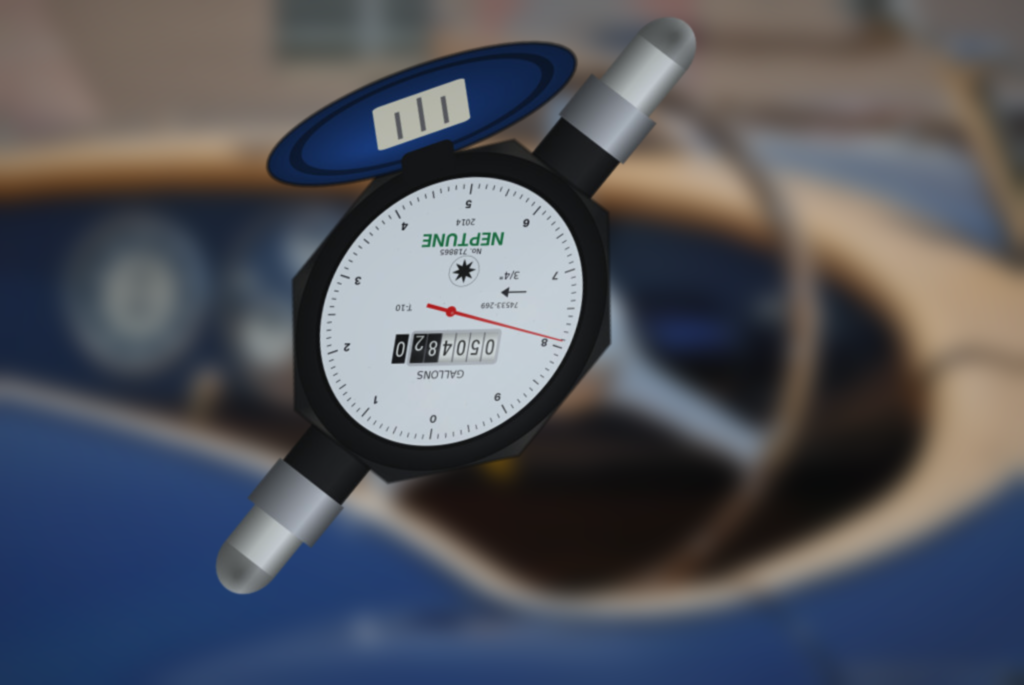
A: 504817.9 gal
